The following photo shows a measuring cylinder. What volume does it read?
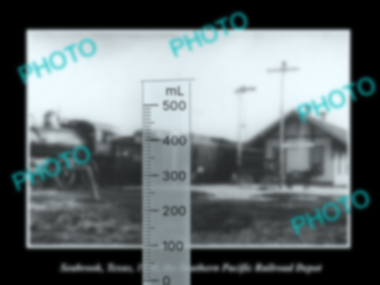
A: 400 mL
